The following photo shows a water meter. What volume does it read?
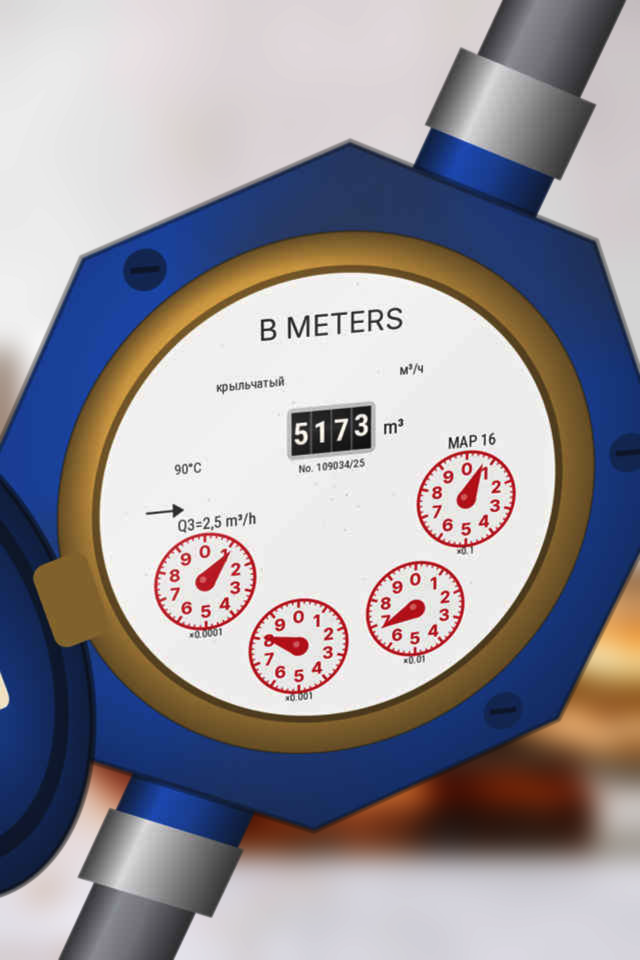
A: 5173.0681 m³
